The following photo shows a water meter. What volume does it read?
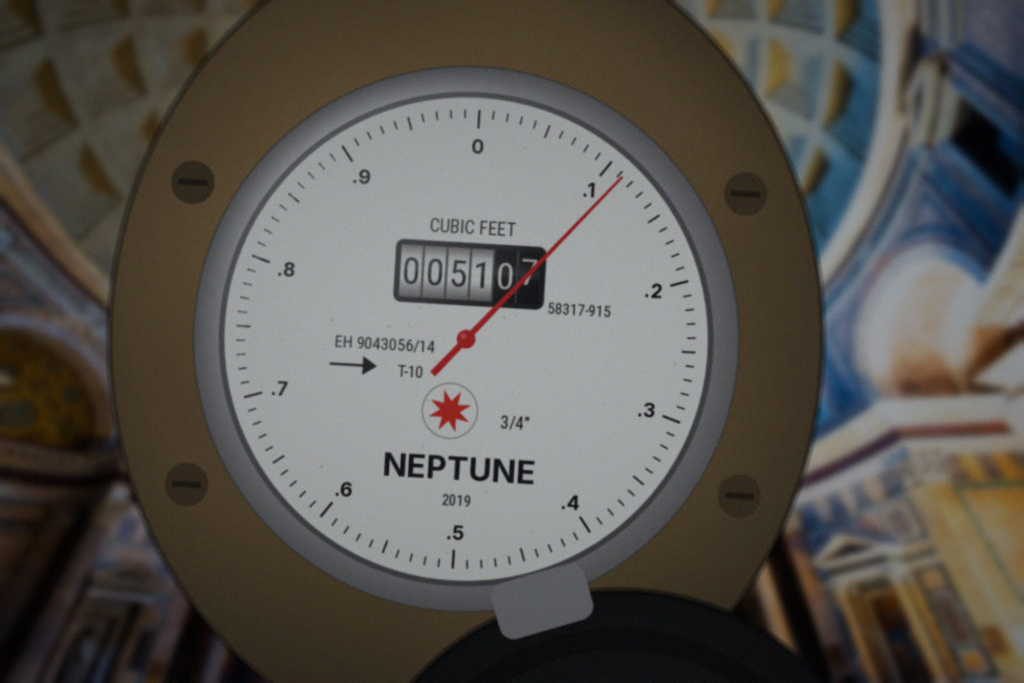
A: 5107.11 ft³
